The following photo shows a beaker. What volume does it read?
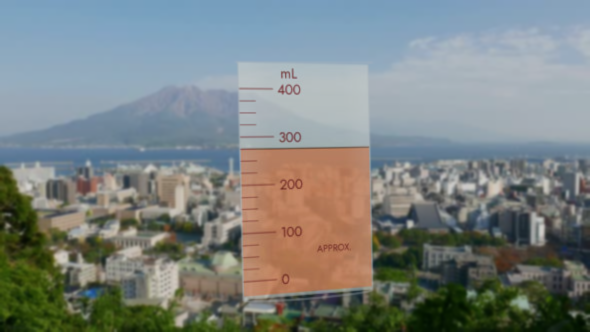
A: 275 mL
